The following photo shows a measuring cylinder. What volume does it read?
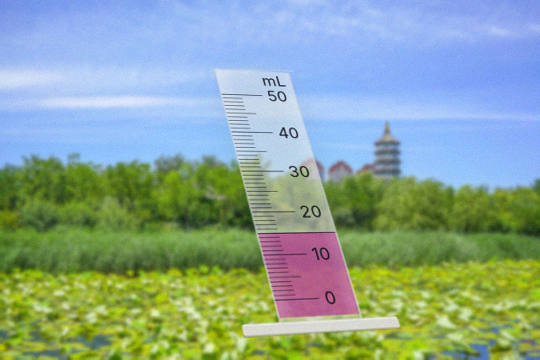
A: 15 mL
